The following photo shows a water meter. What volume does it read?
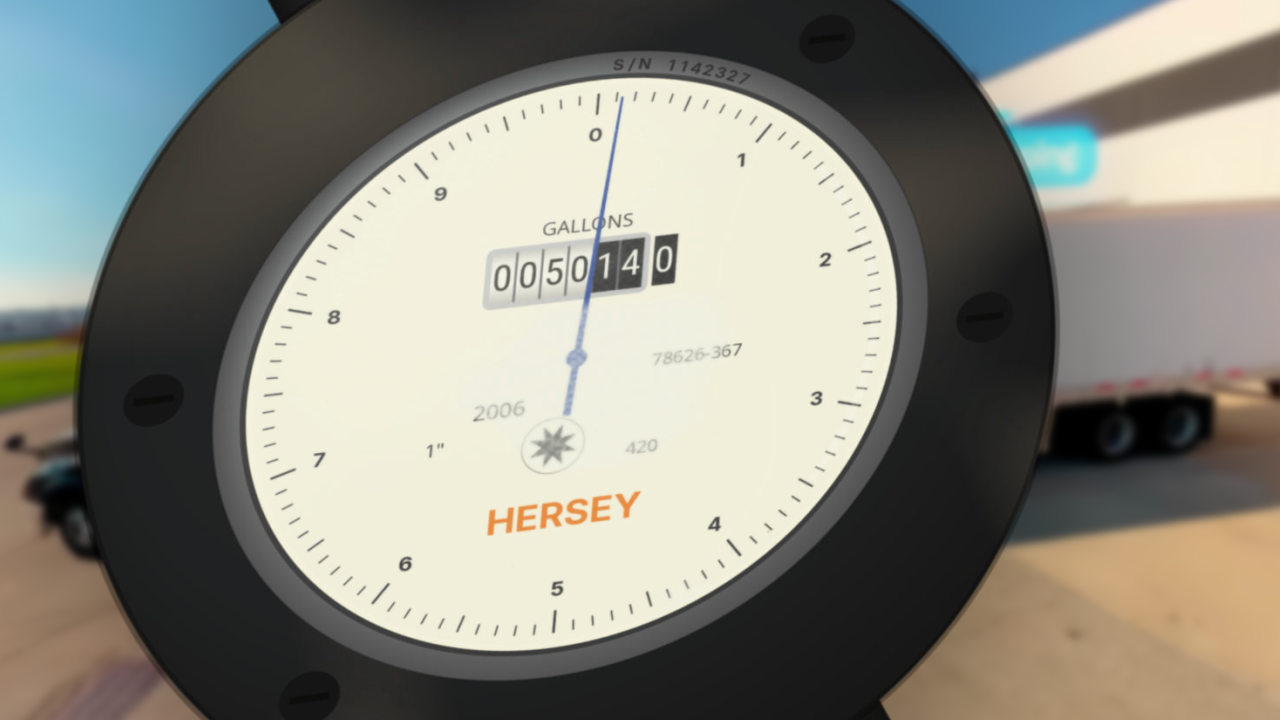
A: 50140.1 gal
